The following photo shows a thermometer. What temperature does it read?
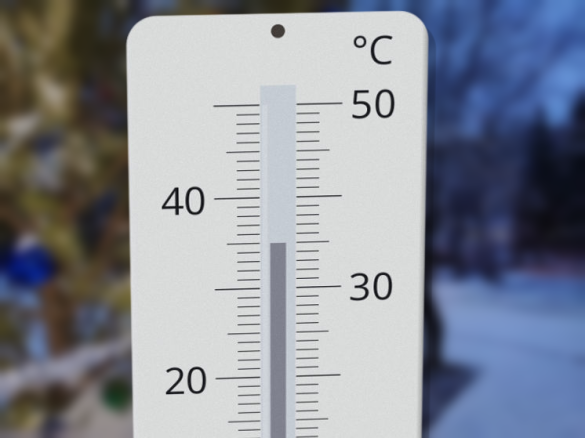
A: 35 °C
